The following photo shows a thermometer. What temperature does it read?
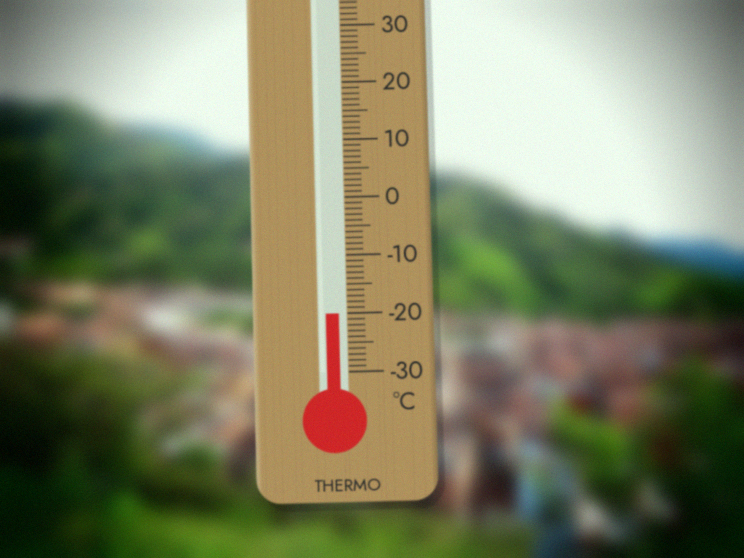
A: -20 °C
